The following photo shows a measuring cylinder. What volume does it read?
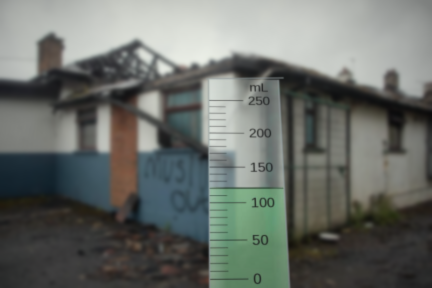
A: 120 mL
